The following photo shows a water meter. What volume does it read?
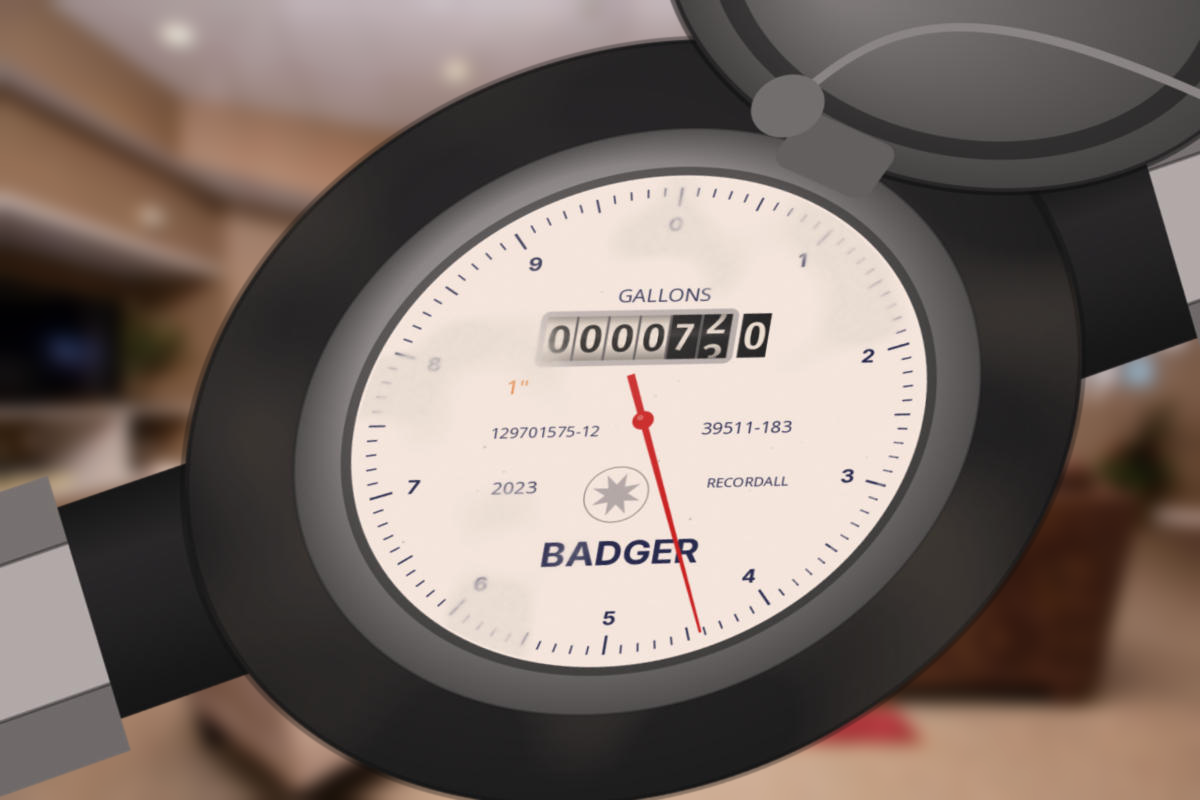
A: 724.4 gal
